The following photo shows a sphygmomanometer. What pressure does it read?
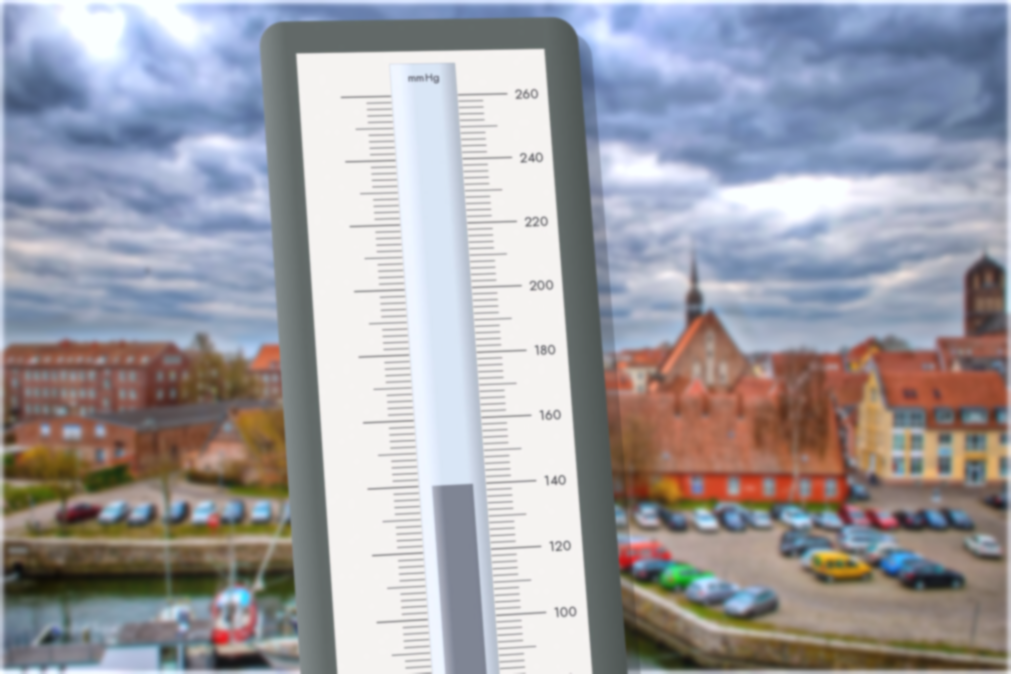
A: 140 mmHg
